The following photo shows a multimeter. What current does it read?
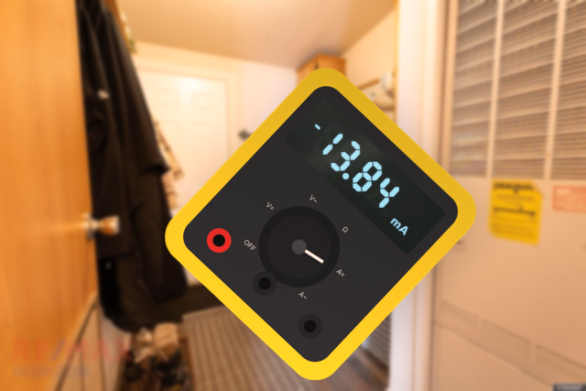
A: -13.84 mA
